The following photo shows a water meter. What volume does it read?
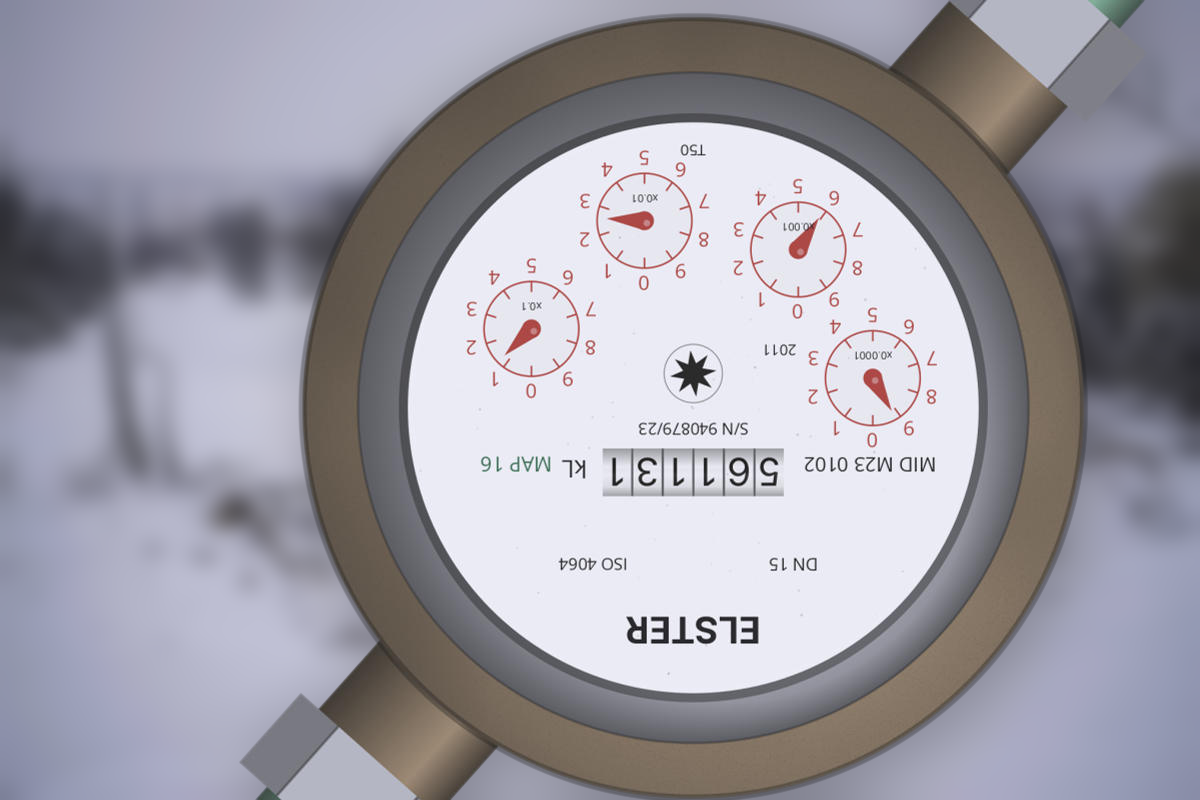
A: 561131.1259 kL
